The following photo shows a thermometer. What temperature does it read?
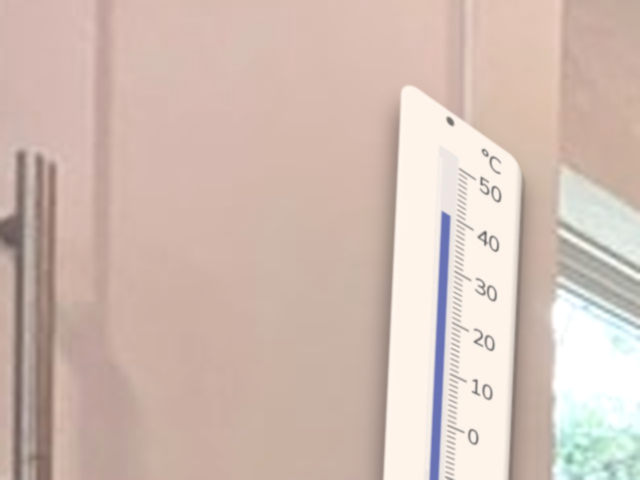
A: 40 °C
